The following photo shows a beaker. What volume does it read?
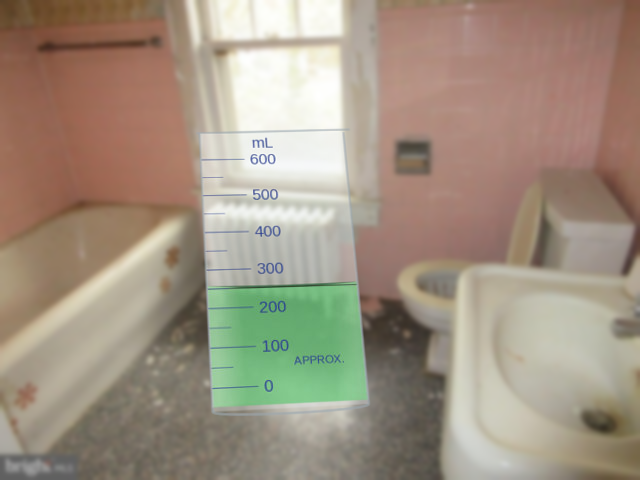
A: 250 mL
